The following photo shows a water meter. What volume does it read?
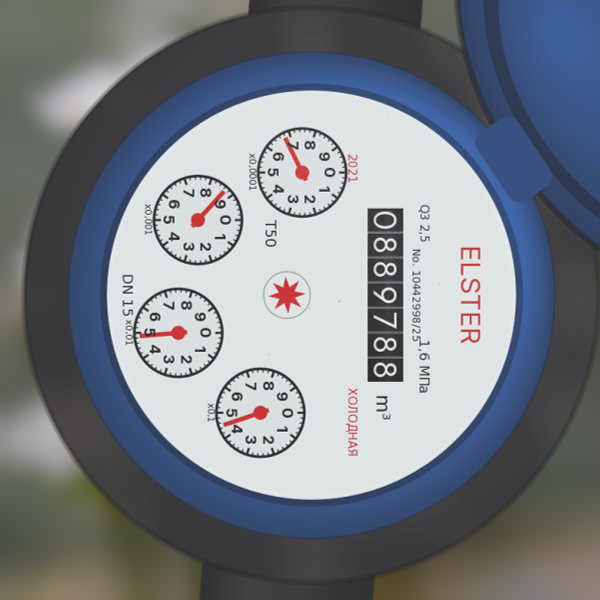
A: 889788.4486 m³
